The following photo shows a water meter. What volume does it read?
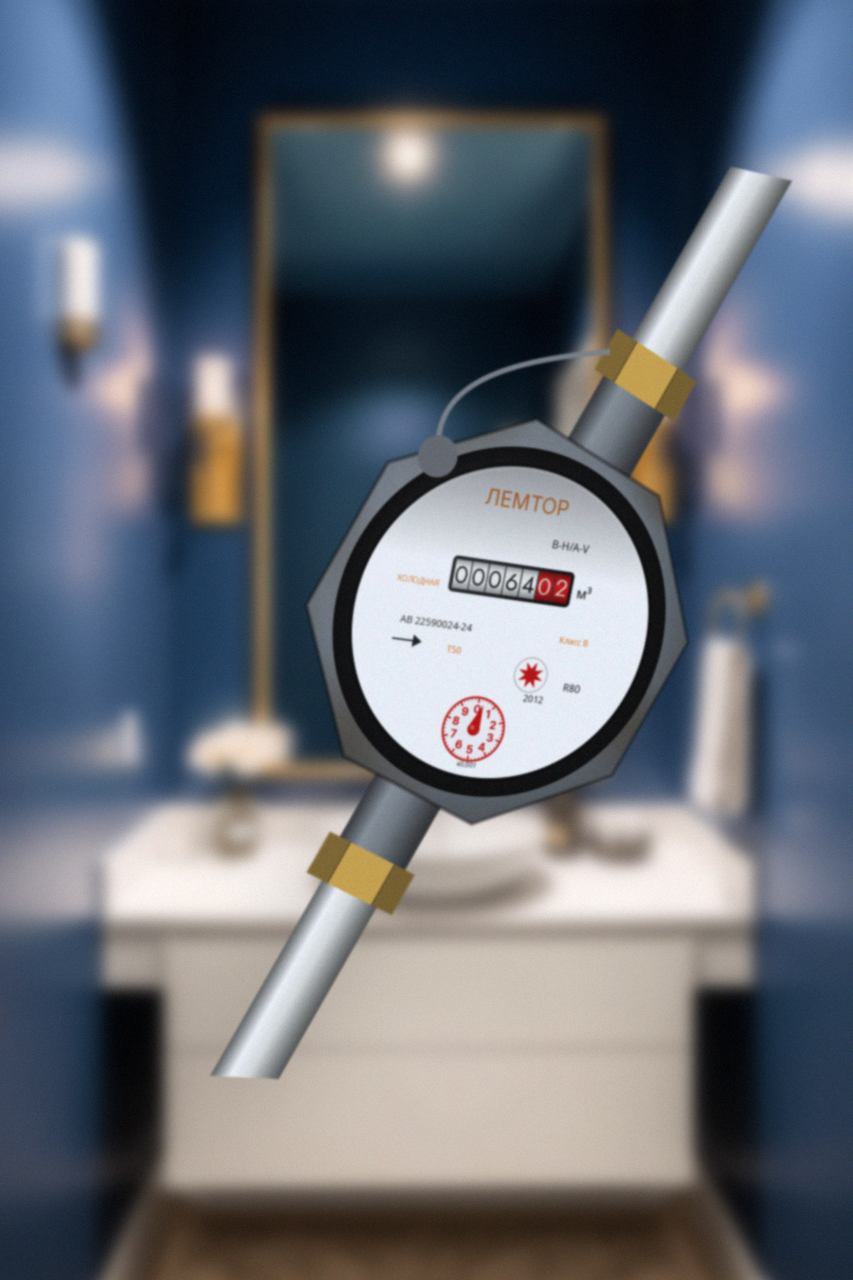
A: 64.020 m³
